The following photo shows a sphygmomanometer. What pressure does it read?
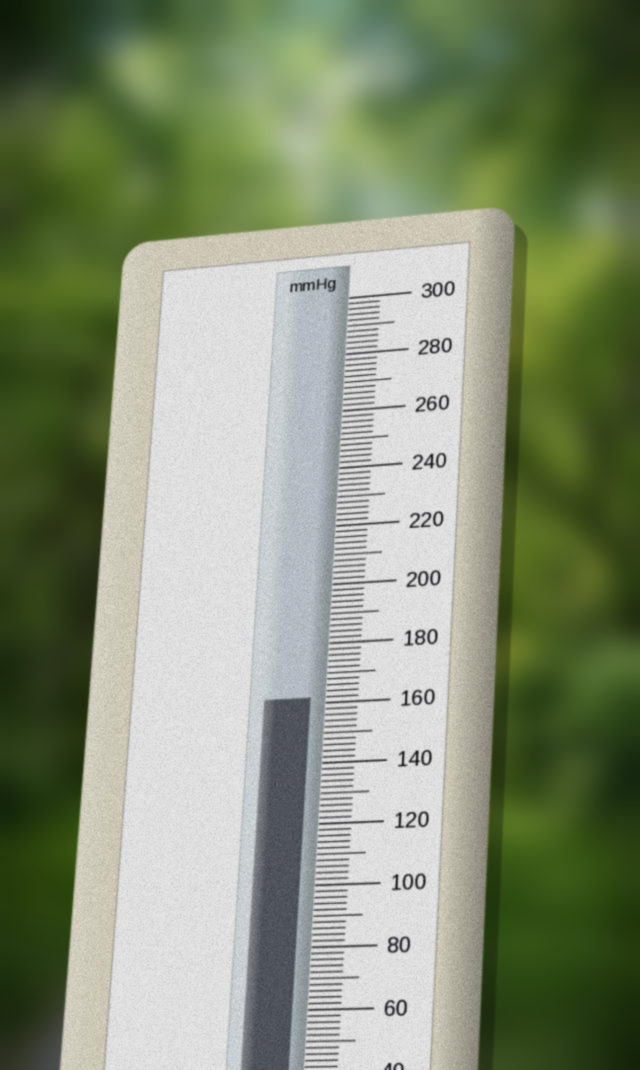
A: 162 mmHg
